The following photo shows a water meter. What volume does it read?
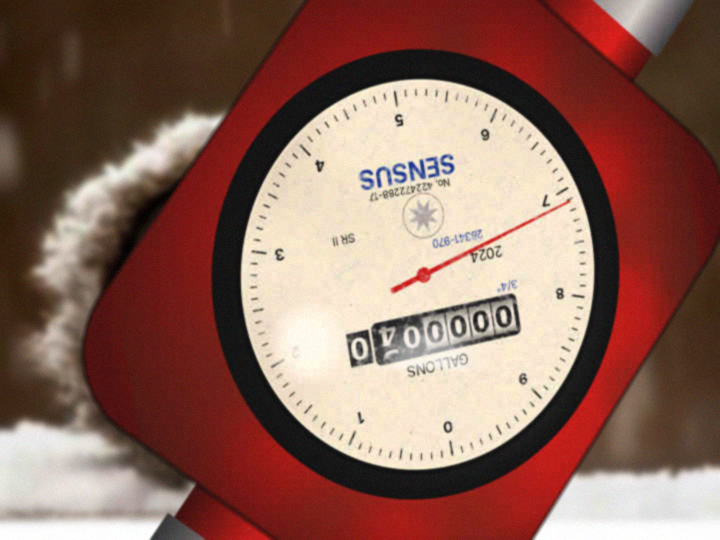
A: 37.1 gal
